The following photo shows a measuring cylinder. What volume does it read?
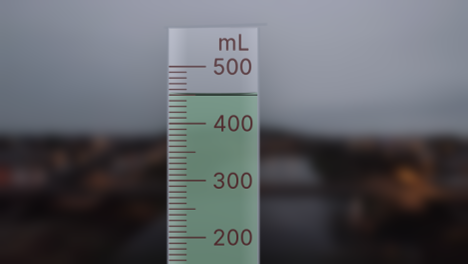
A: 450 mL
